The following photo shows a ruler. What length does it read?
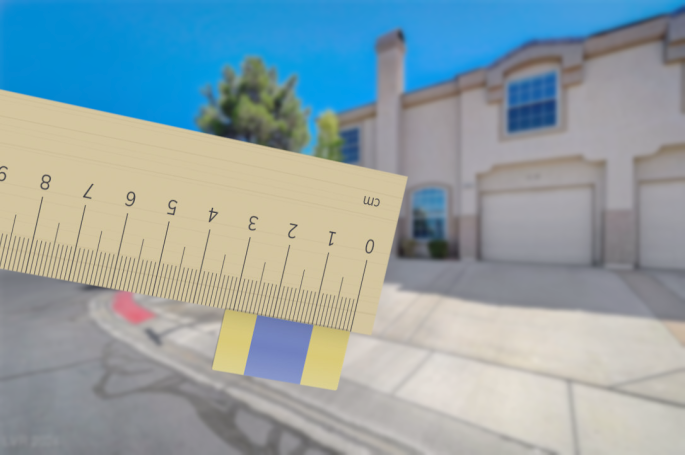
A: 3.2 cm
